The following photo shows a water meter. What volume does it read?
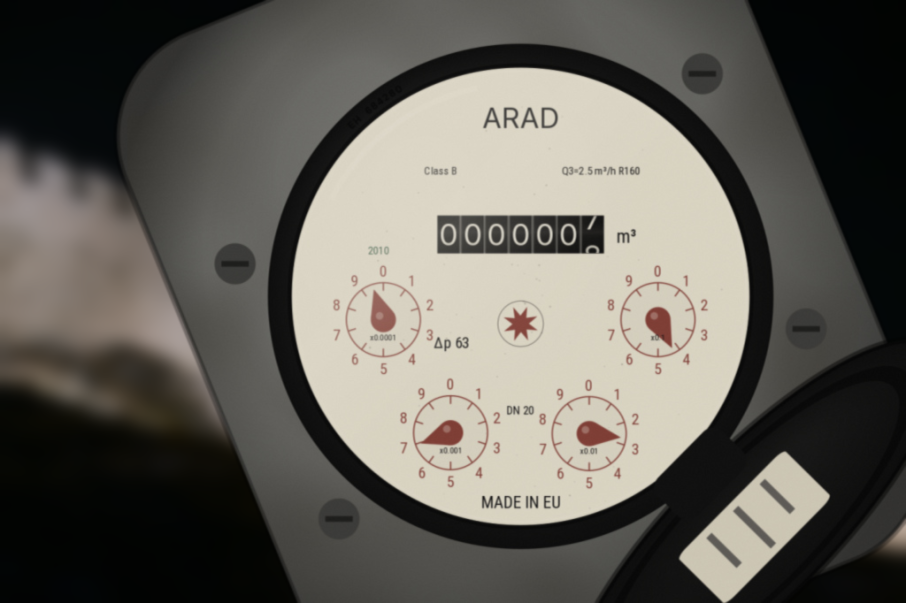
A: 7.4269 m³
